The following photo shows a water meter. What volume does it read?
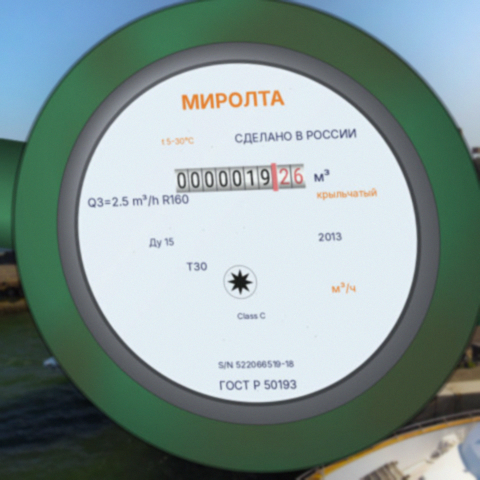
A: 19.26 m³
